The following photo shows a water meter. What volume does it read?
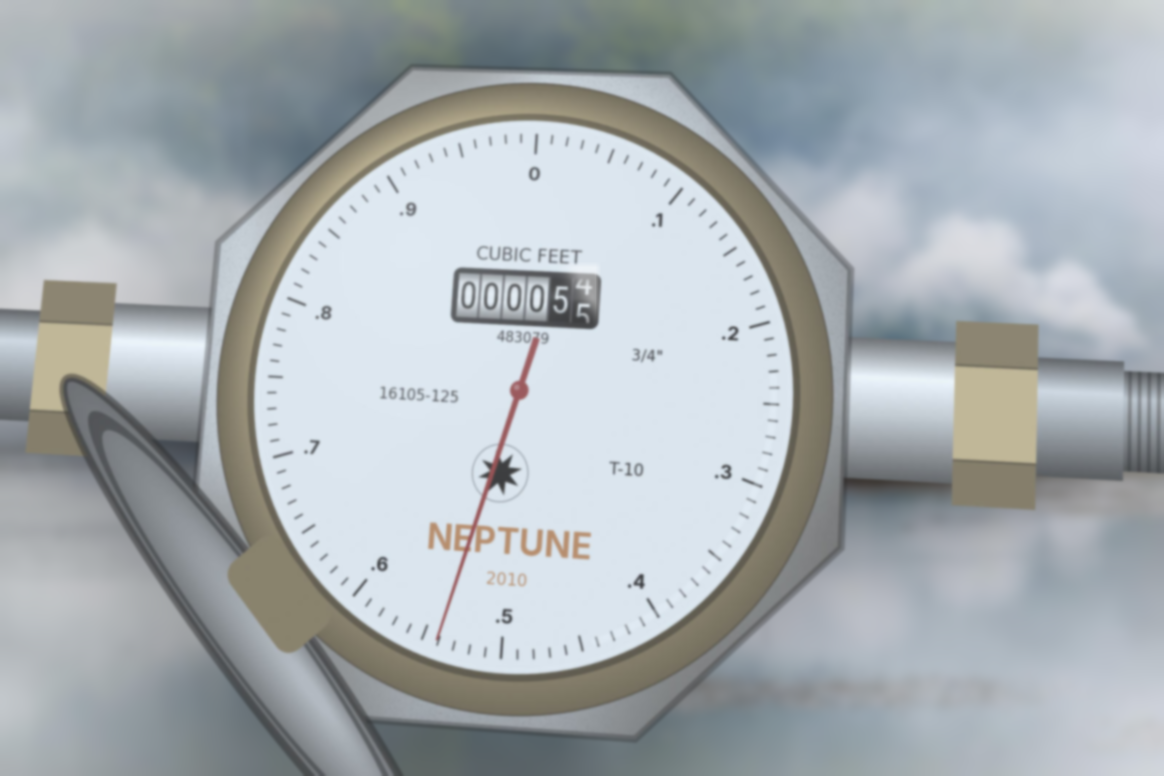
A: 54.54 ft³
